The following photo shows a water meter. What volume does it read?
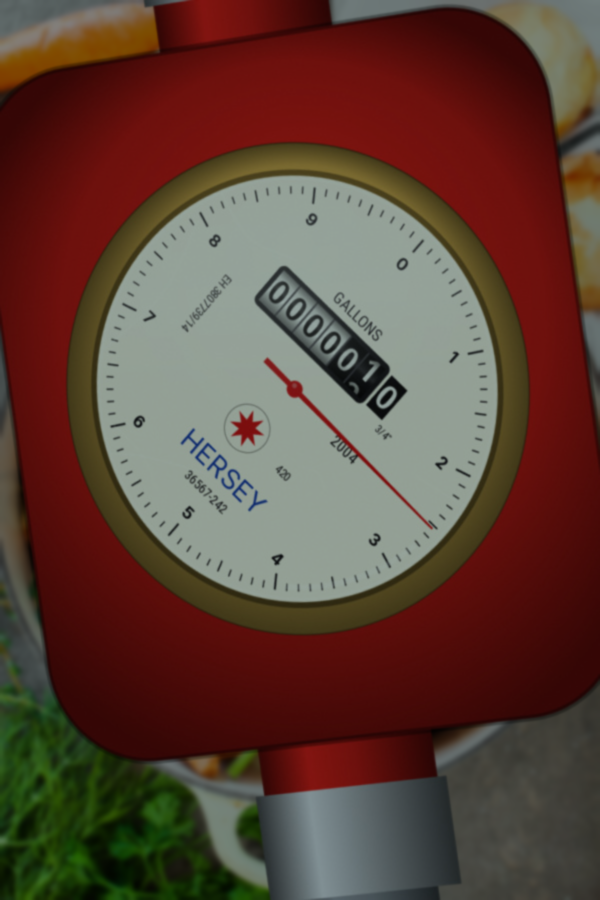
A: 12.5 gal
